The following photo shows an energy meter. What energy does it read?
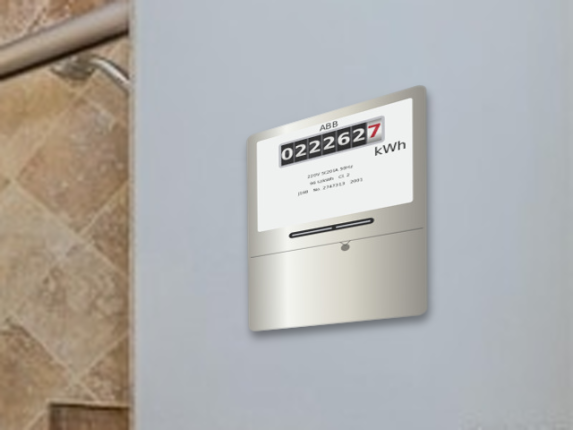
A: 22262.7 kWh
